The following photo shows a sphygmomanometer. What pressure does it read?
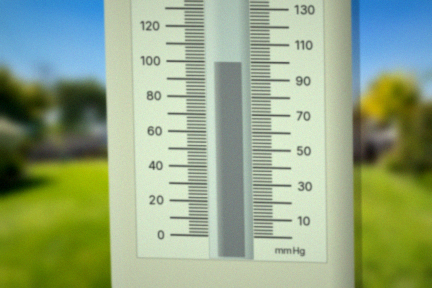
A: 100 mmHg
